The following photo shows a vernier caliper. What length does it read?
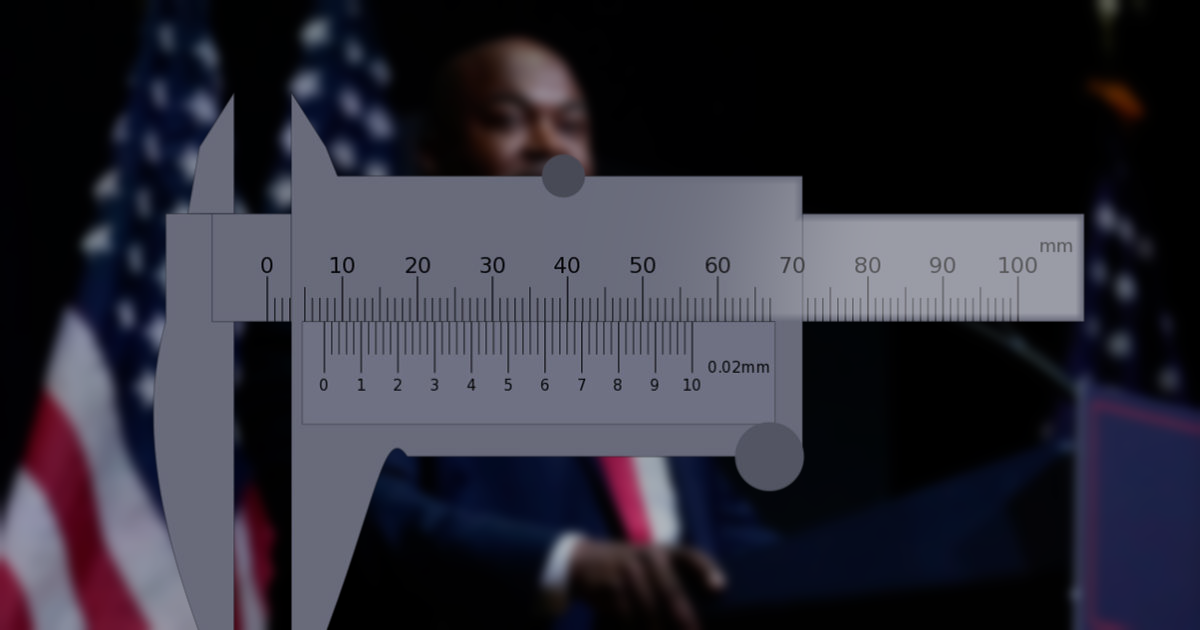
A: 7.6 mm
